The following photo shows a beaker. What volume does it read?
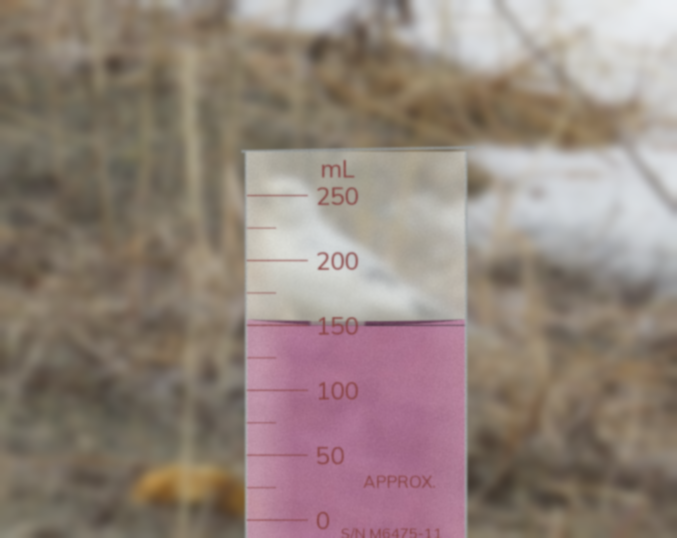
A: 150 mL
